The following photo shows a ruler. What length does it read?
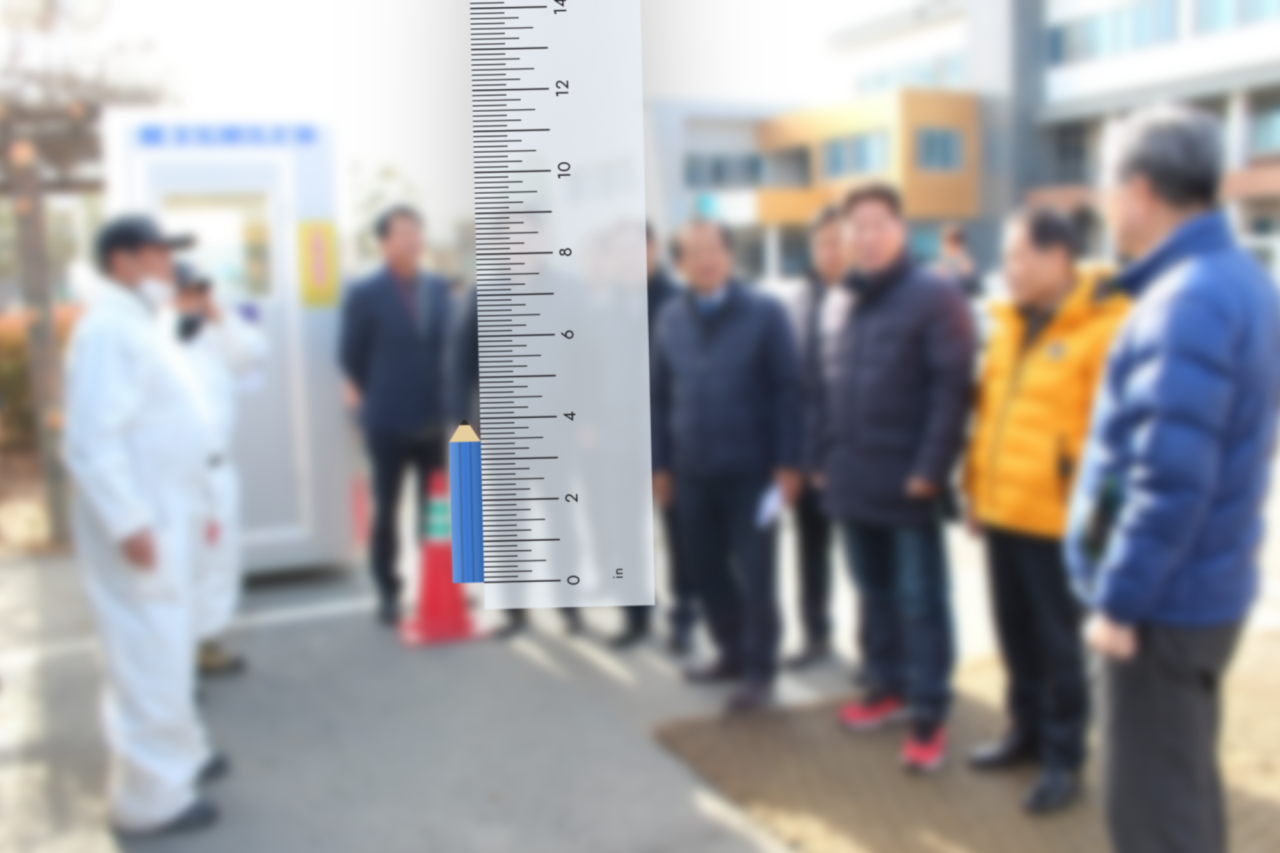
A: 4 in
